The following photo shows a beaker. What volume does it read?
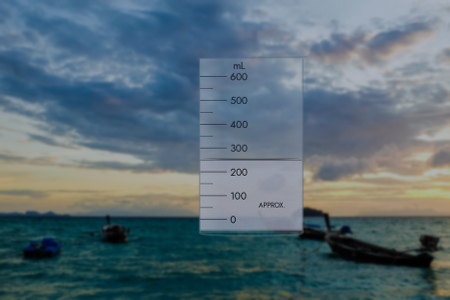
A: 250 mL
